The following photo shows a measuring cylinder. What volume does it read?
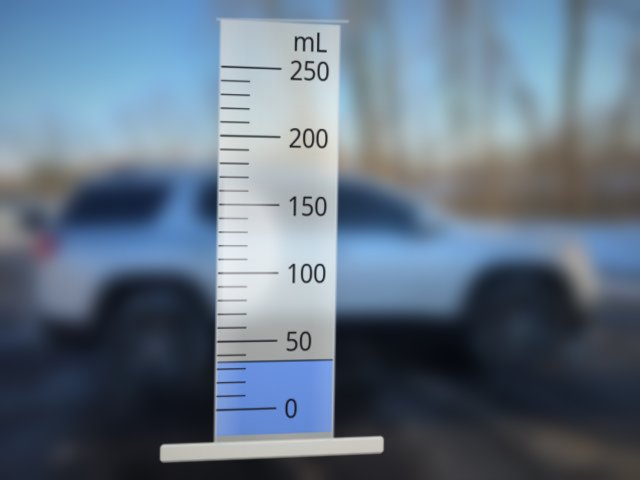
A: 35 mL
